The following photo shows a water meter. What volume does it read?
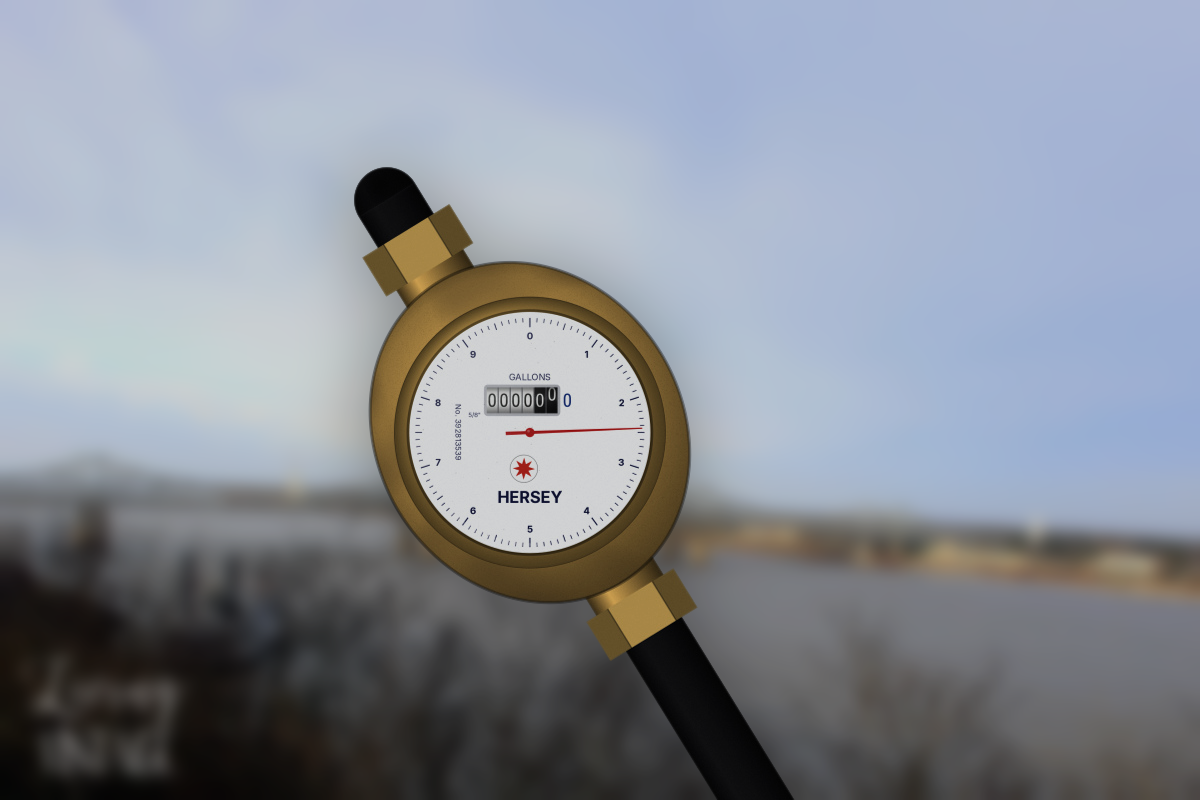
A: 2.4 gal
